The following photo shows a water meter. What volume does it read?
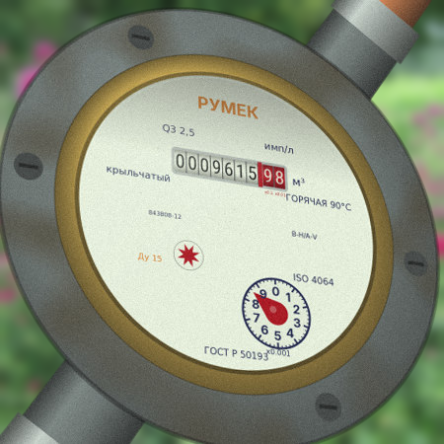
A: 9615.988 m³
